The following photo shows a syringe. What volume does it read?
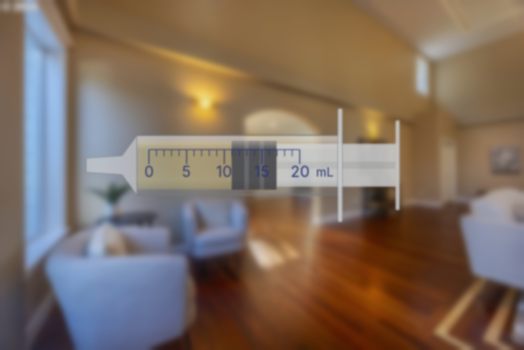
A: 11 mL
